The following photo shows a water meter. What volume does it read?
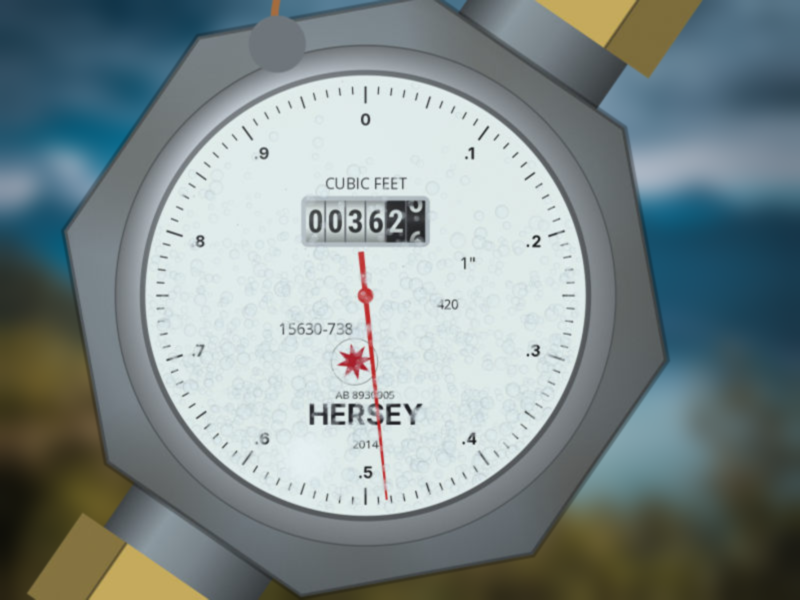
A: 3625.48 ft³
